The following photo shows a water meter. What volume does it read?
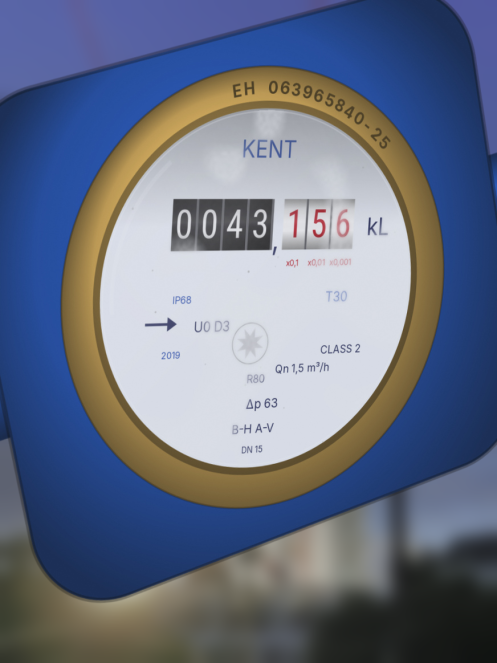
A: 43.156 kL
